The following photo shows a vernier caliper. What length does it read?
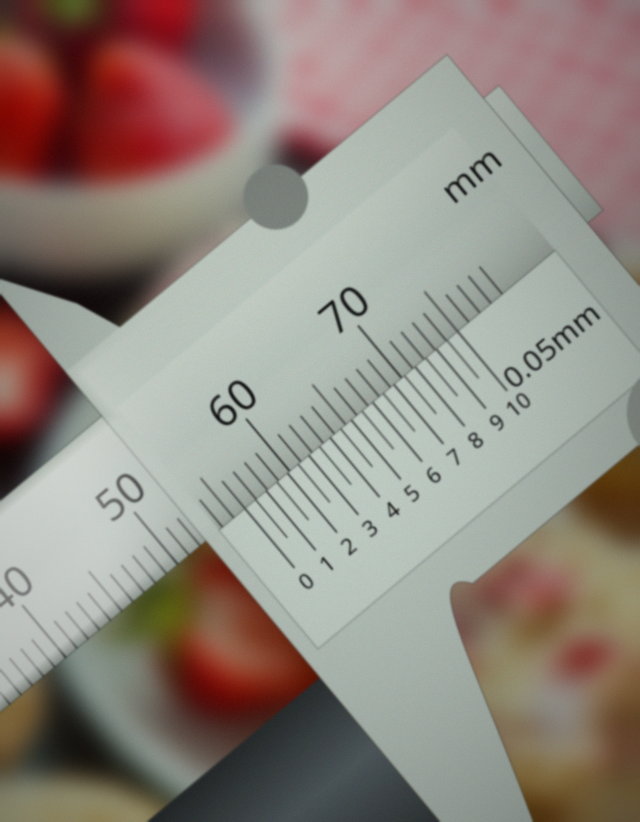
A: 56.0 mm
